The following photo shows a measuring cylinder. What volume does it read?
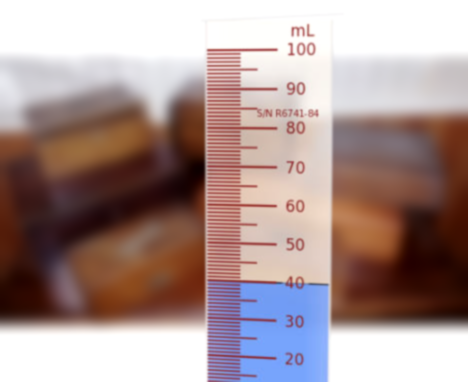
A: 40 mL
